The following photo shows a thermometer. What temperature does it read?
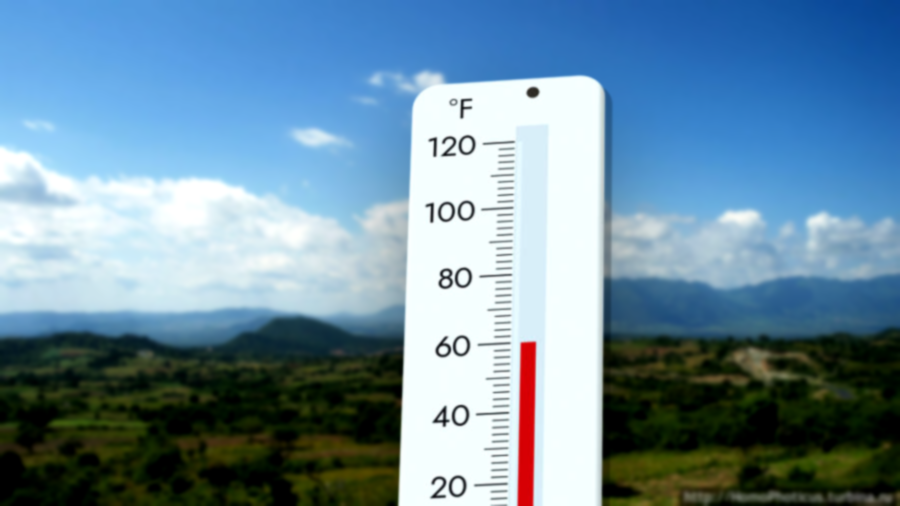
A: 60 °F
